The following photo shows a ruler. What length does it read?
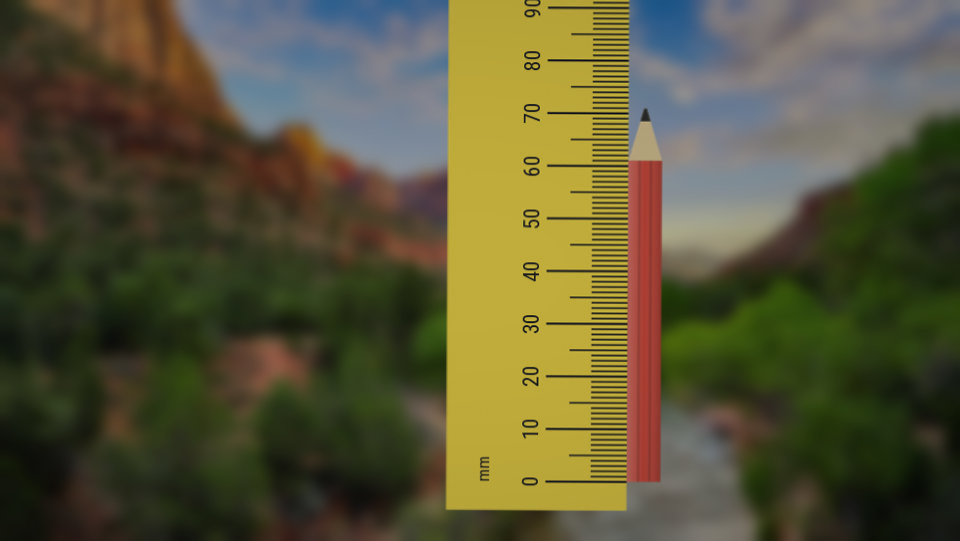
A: 71 mm
